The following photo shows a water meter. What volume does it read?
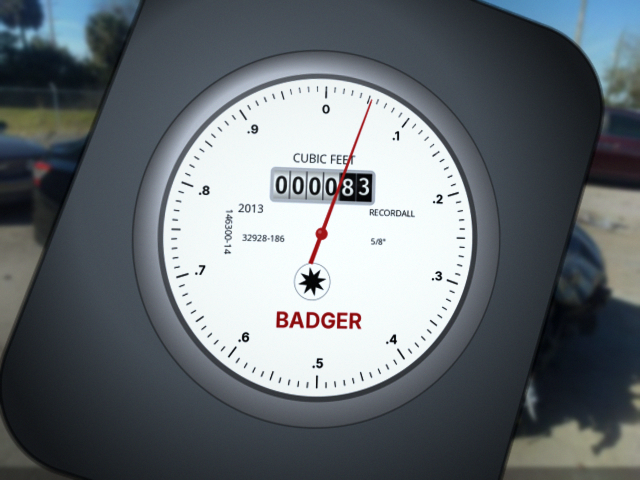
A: 83.05 ft³
